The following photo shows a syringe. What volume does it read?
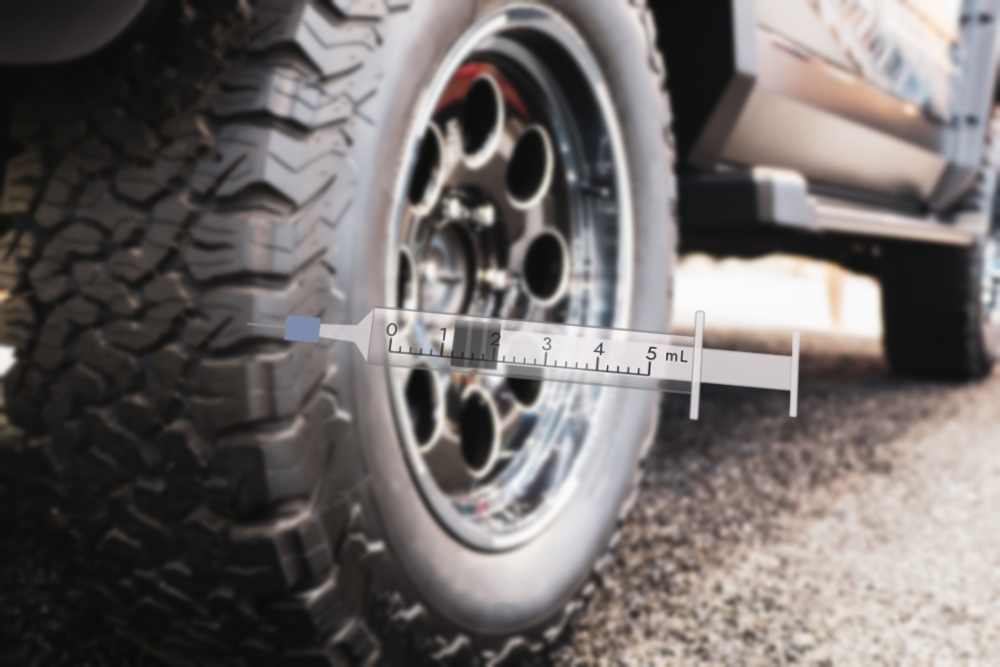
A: 1.2 mL
